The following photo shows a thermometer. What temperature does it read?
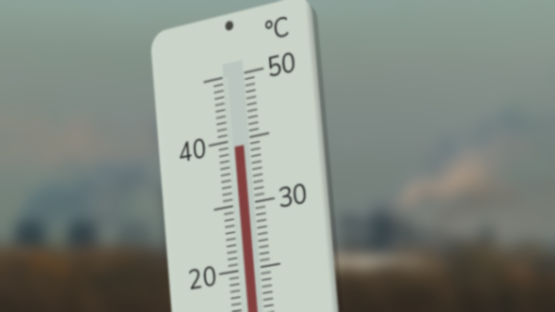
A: 39 °C
